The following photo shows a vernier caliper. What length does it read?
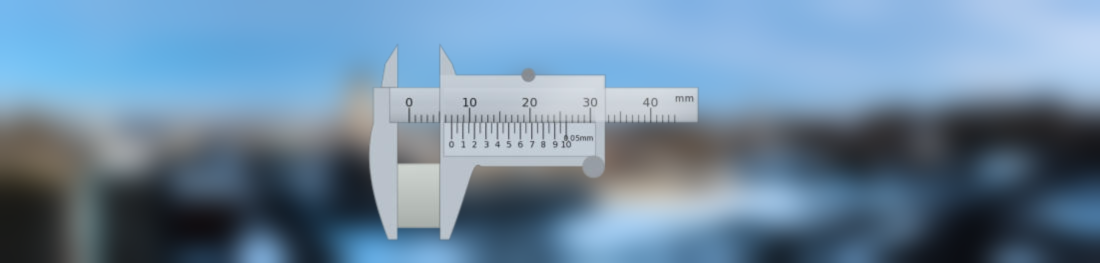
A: 7.0 mm
